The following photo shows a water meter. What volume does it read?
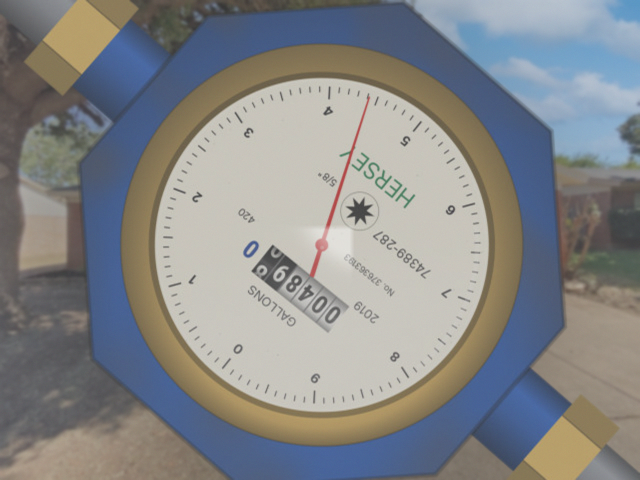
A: 48984.4 gal
